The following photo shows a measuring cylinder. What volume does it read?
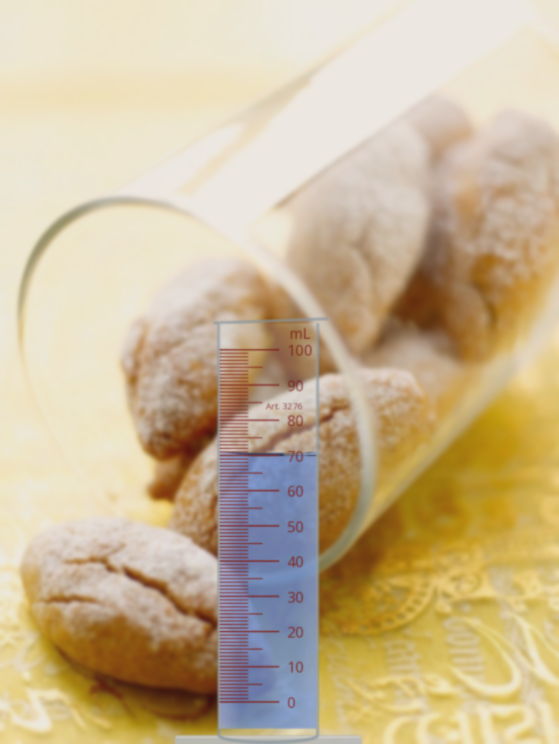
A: 70 mL
